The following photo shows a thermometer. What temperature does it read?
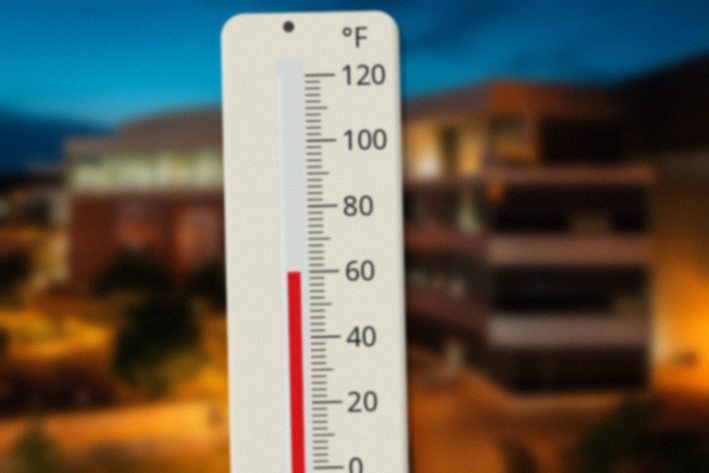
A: 60 °F
